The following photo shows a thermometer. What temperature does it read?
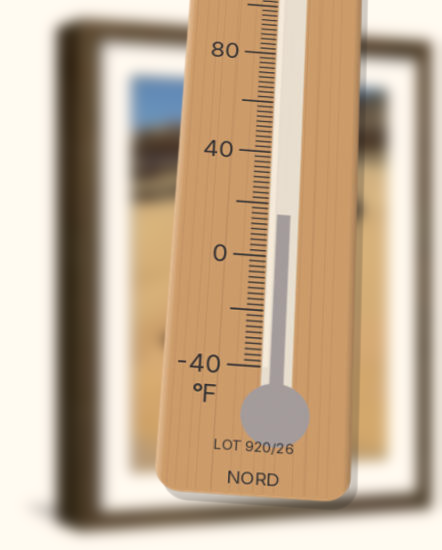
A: 16 °F
